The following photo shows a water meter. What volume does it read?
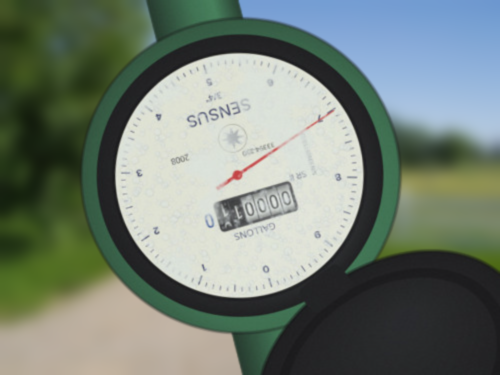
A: 107.0 gal
